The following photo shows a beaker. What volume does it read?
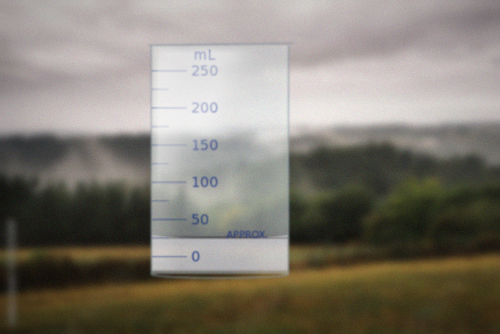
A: 25 mL
